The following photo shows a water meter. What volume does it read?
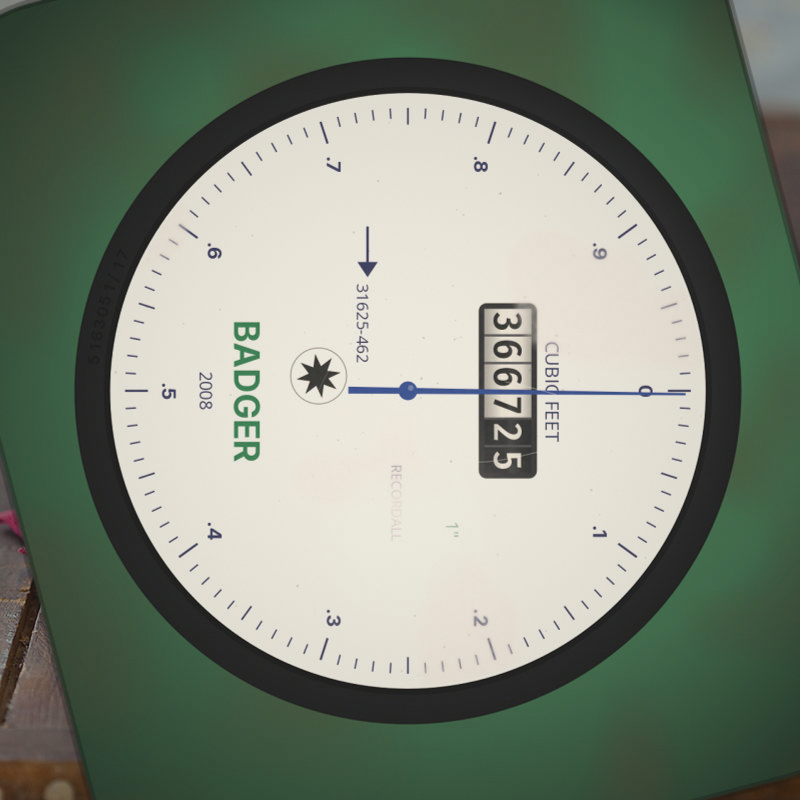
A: 366725.00 ft³
